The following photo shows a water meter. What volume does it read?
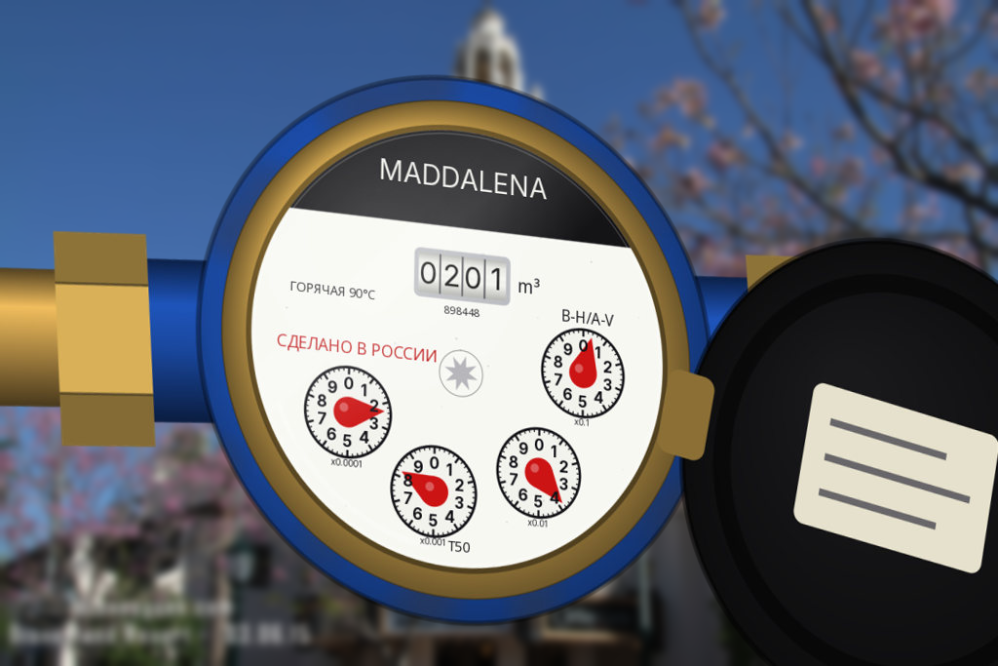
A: 201.0382 m³
